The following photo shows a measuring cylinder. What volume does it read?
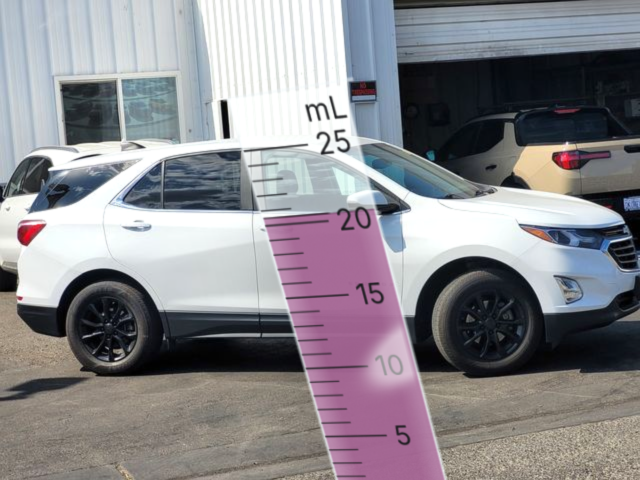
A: 20.5 mL
